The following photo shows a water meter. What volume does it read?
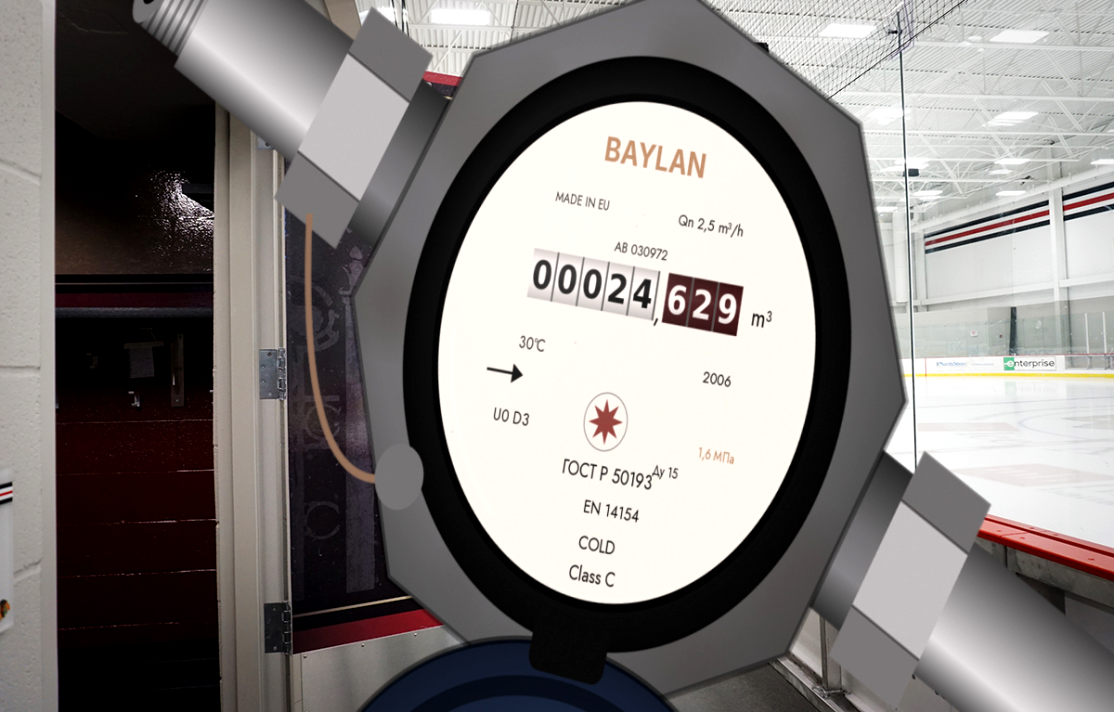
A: 24.629 m³
